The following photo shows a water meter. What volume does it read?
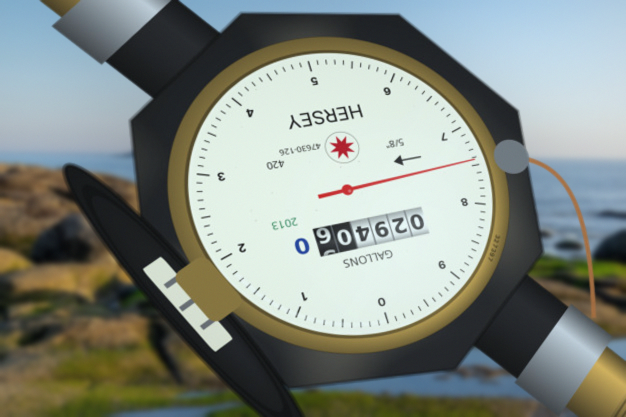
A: 294057.4 gal
